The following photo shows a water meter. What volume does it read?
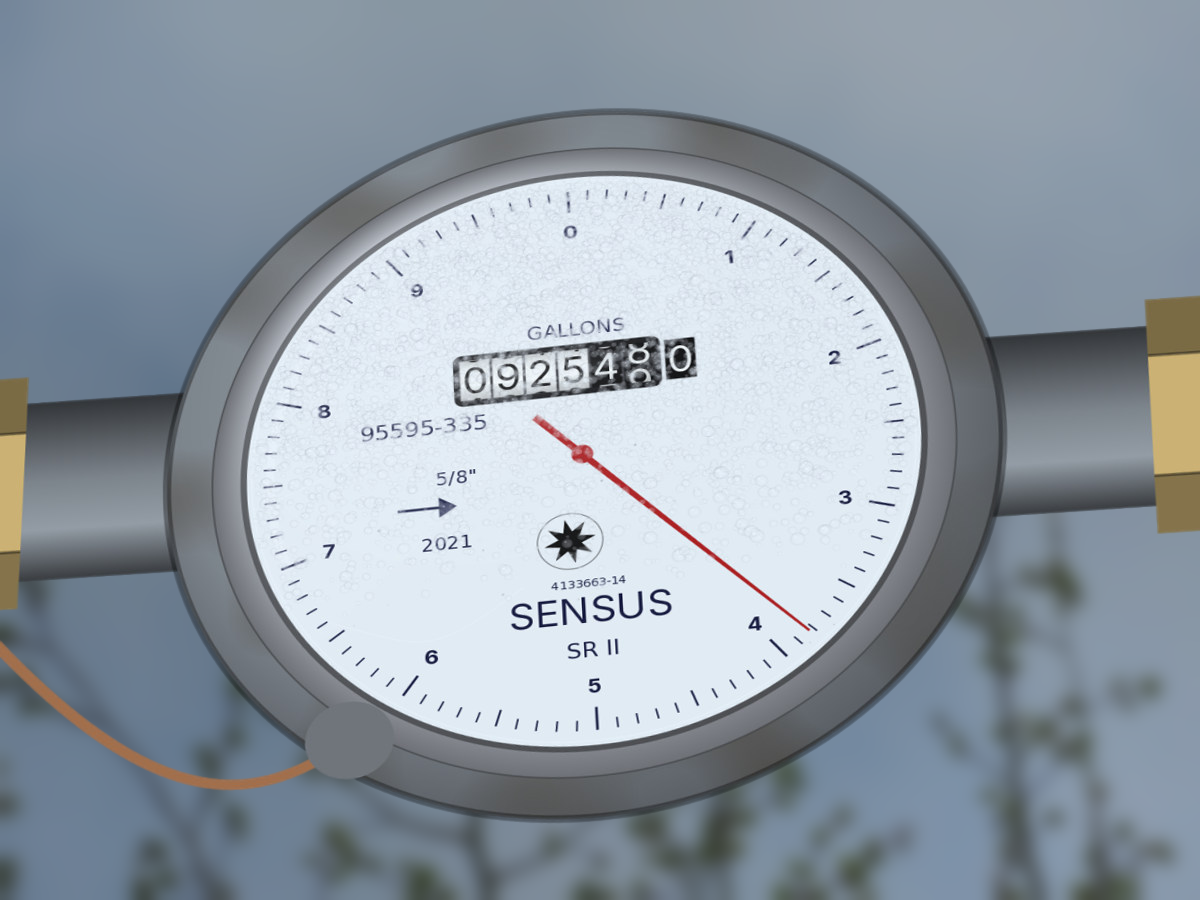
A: 925483.8 gal
